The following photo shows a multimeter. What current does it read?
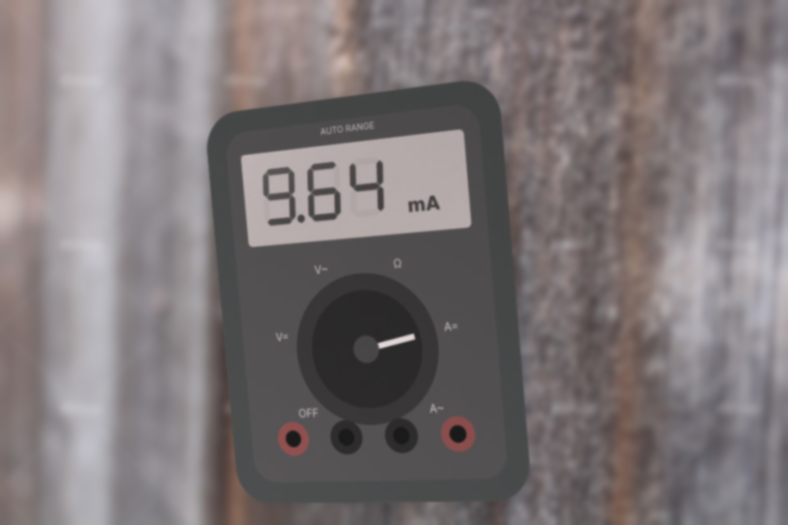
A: 9.64 mA
